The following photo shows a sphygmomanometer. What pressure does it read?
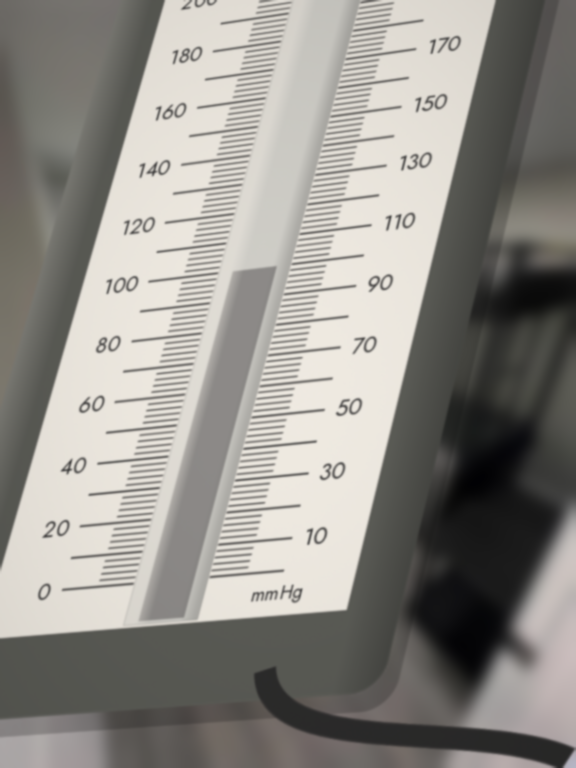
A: 100 mmHg
